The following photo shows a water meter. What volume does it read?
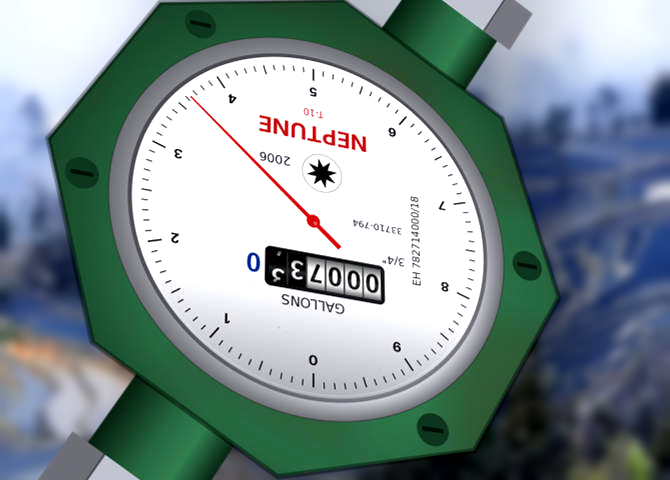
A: 7333.6 gal
